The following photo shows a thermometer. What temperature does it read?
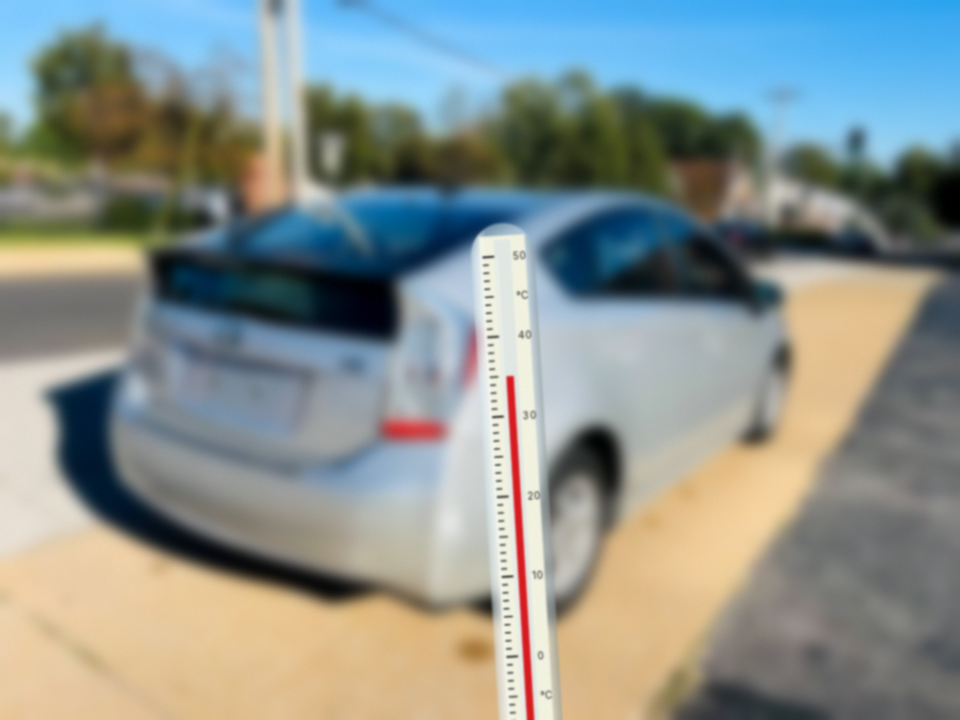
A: 35 °C
